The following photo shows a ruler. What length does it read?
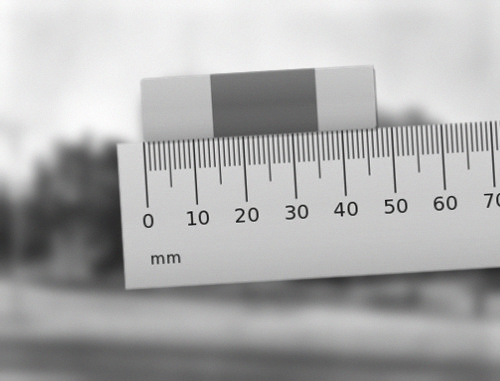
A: 47 mm
